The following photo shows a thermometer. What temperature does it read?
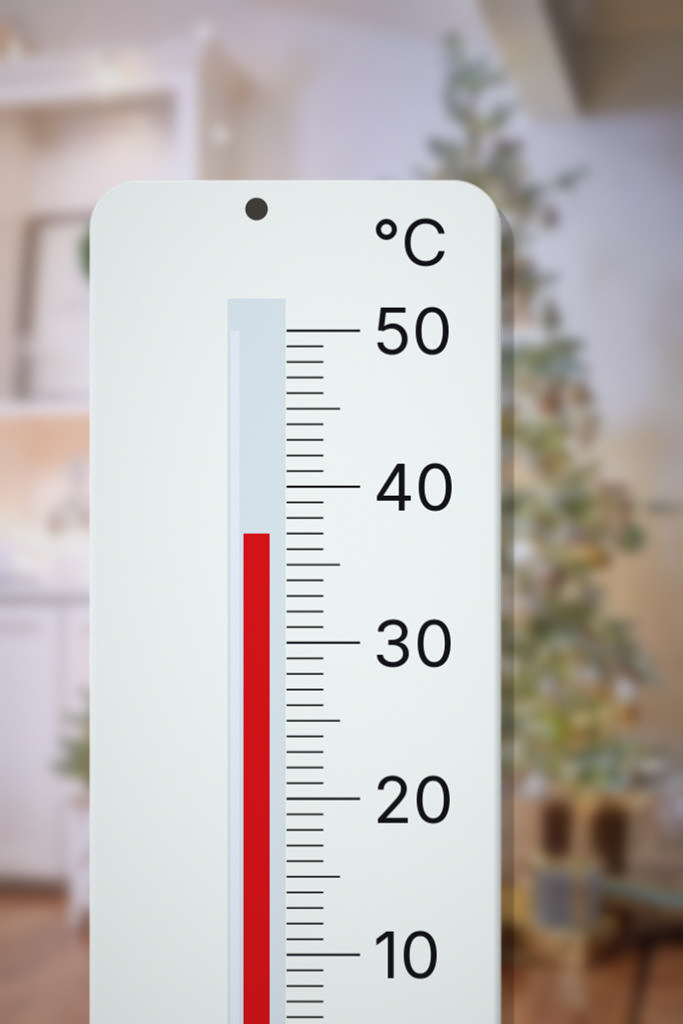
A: 37 °C
